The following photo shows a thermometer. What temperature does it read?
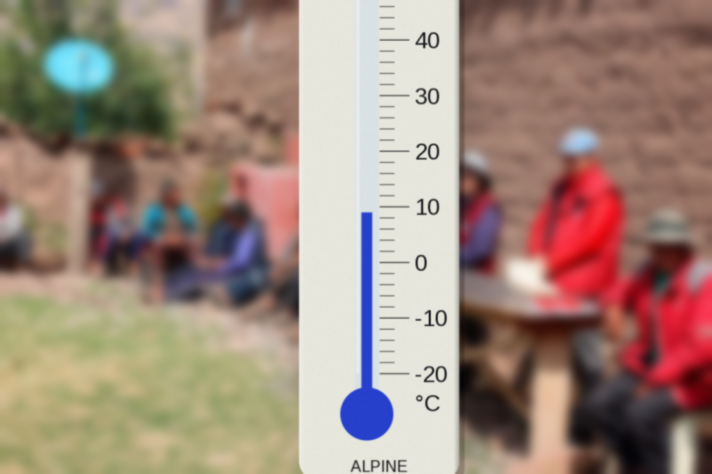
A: 9 °C
